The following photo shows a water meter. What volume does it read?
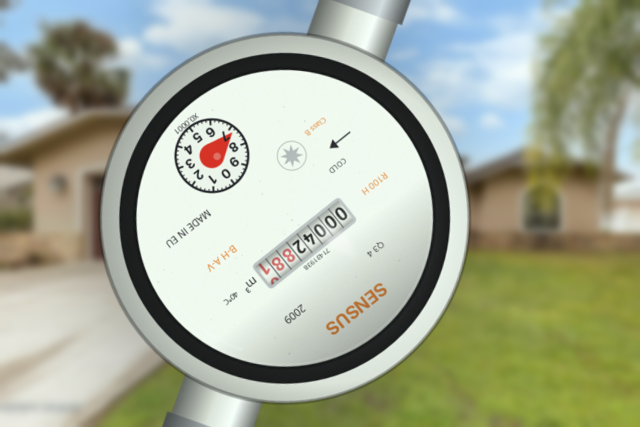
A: 42.8807 m³
